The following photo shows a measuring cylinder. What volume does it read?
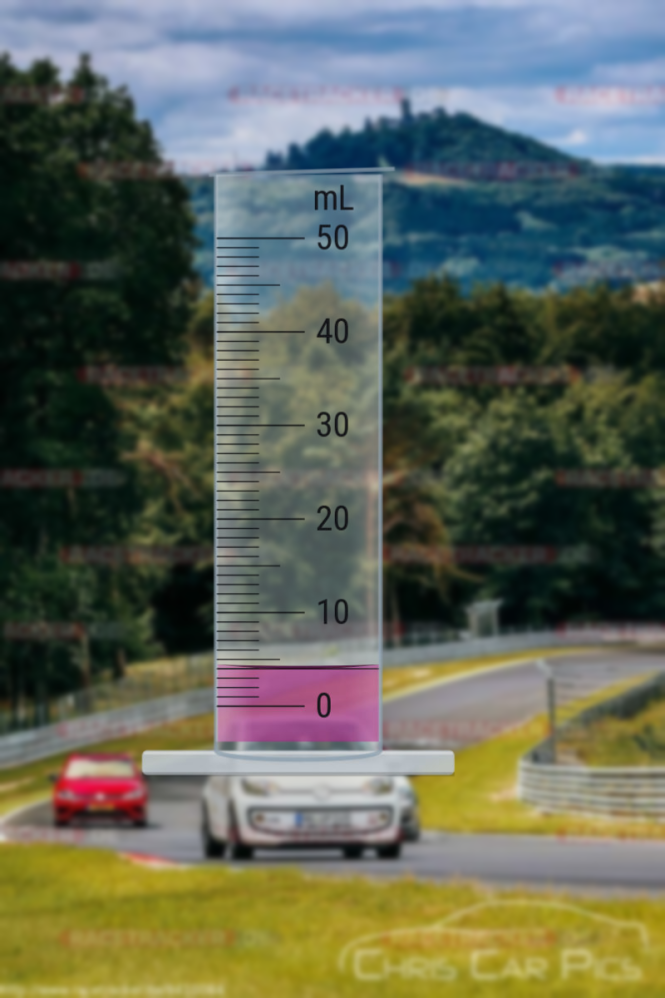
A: 4 mL
